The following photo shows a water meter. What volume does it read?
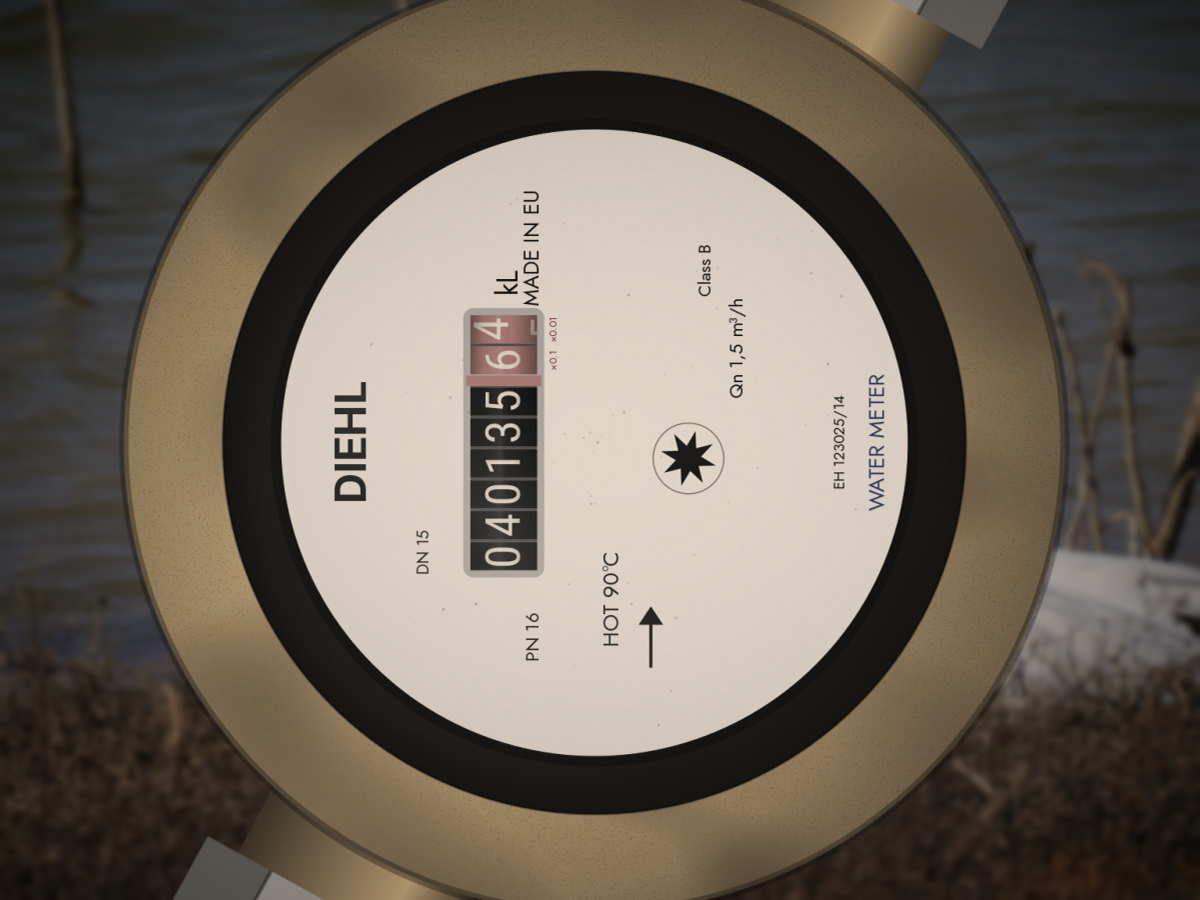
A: 40135.64 kL
